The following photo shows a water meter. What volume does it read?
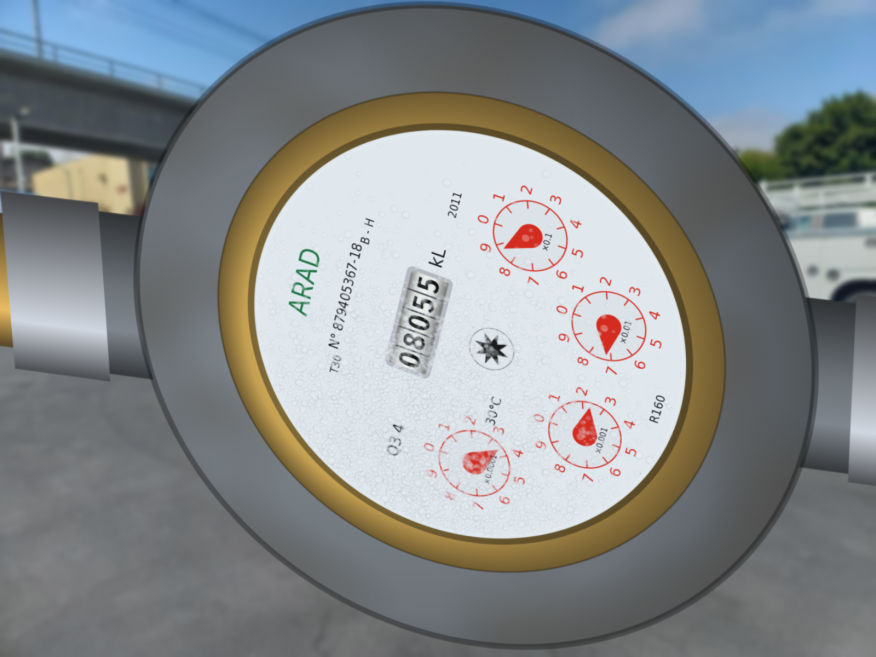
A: 8055.8723 kL
